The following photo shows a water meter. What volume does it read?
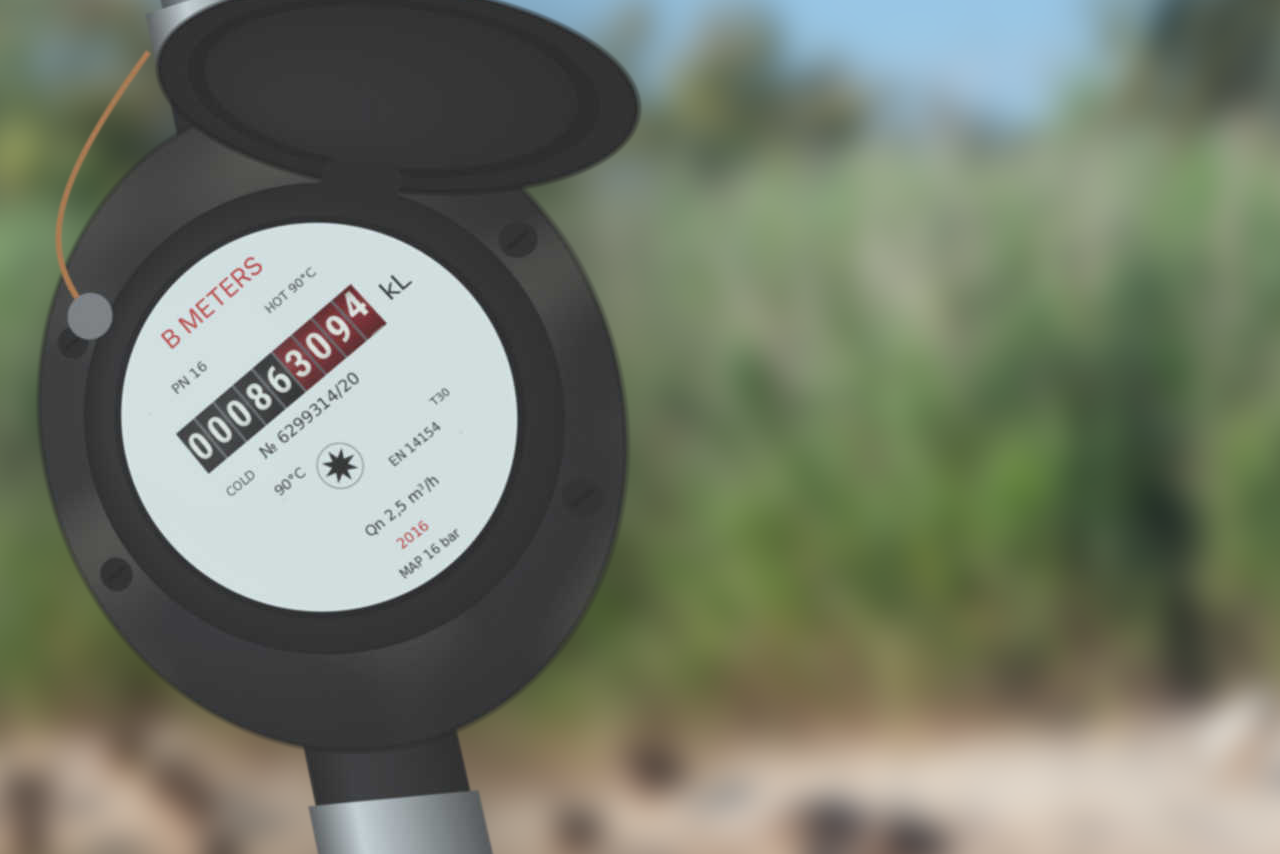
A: 86.3094 kL
